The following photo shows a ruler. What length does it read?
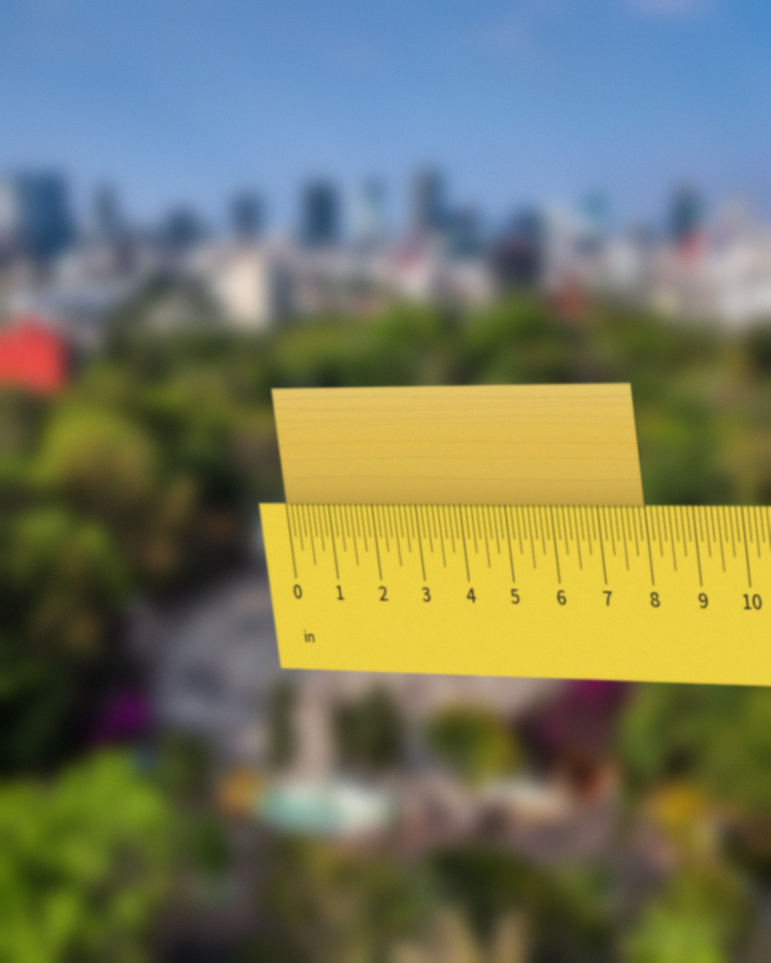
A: 8 in
